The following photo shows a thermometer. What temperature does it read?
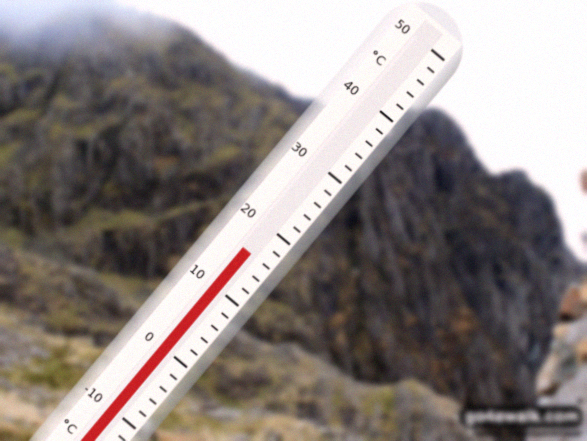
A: 16 °C
